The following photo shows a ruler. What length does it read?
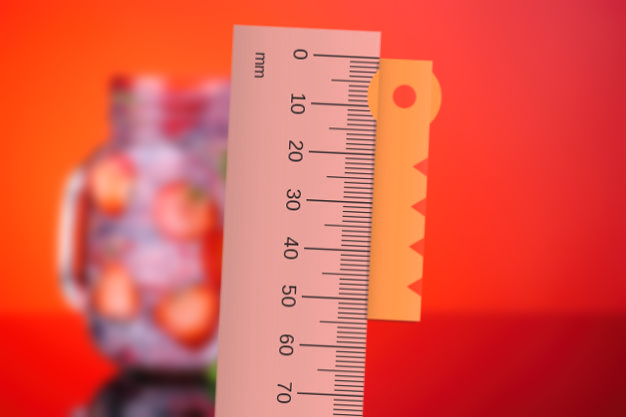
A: 54 mm
